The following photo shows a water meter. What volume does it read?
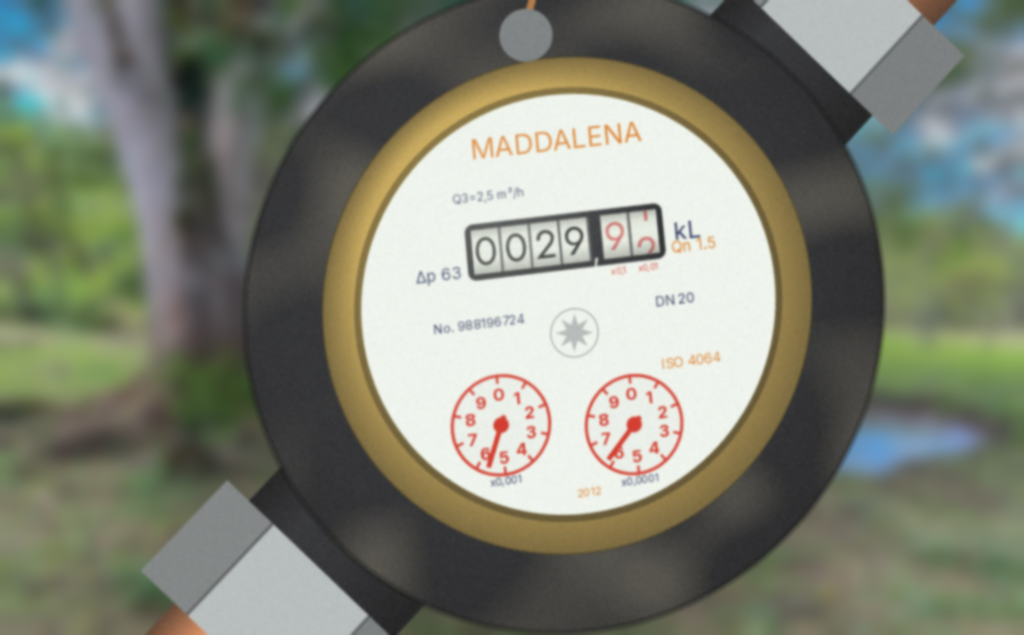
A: 29.9156 kL
